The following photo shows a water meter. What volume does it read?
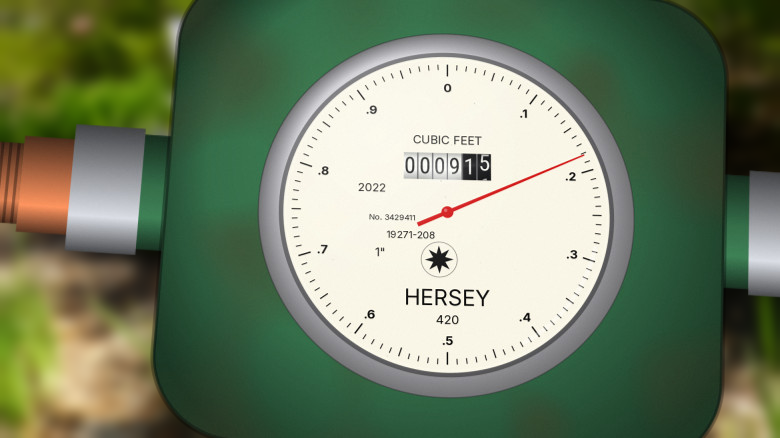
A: 915.18 ft³
